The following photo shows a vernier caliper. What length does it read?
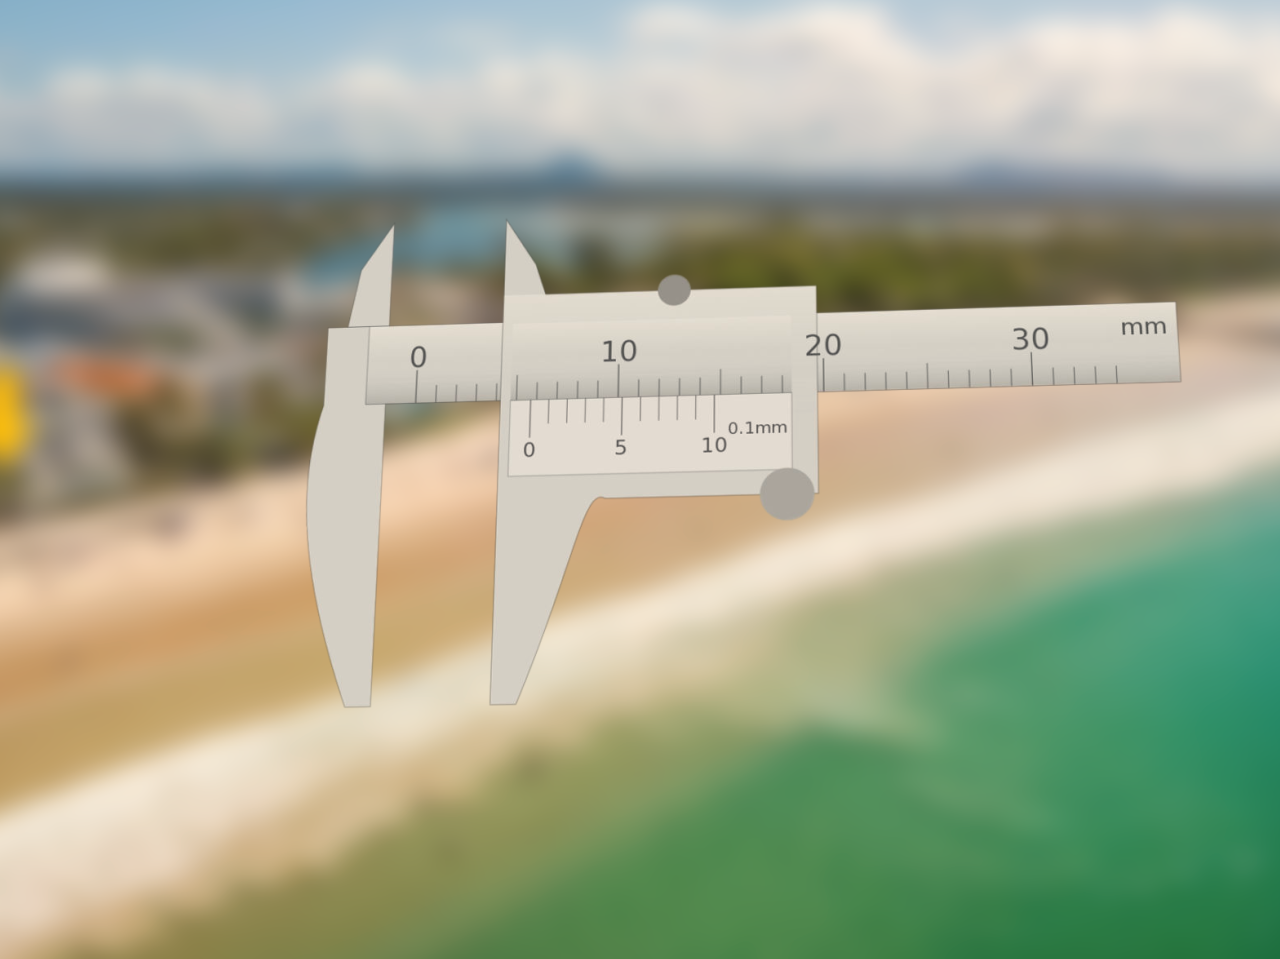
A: 5.7 mm
